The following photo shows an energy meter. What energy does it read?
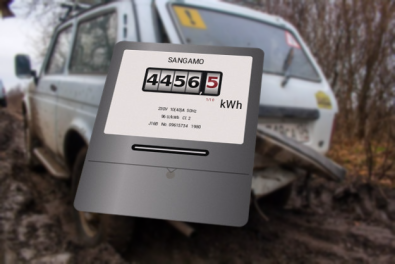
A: 4456.5 kWh
